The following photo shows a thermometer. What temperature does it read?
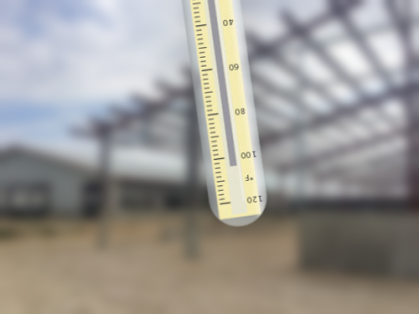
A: 104 °F
